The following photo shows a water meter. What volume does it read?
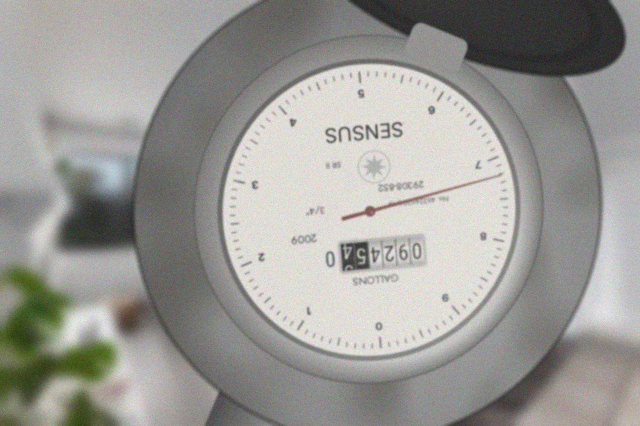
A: 924537.2 gal
